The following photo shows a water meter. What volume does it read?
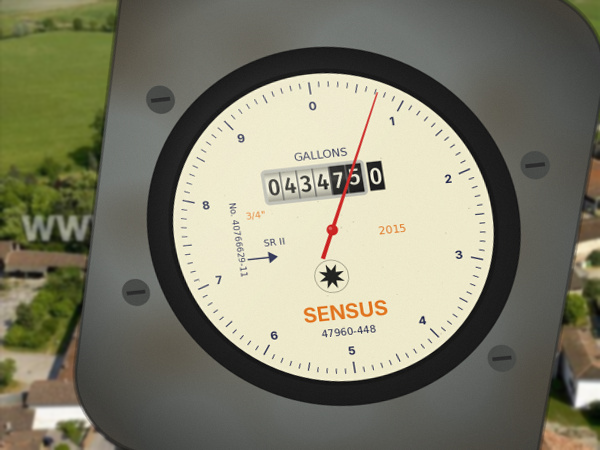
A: 434750.7 gal
